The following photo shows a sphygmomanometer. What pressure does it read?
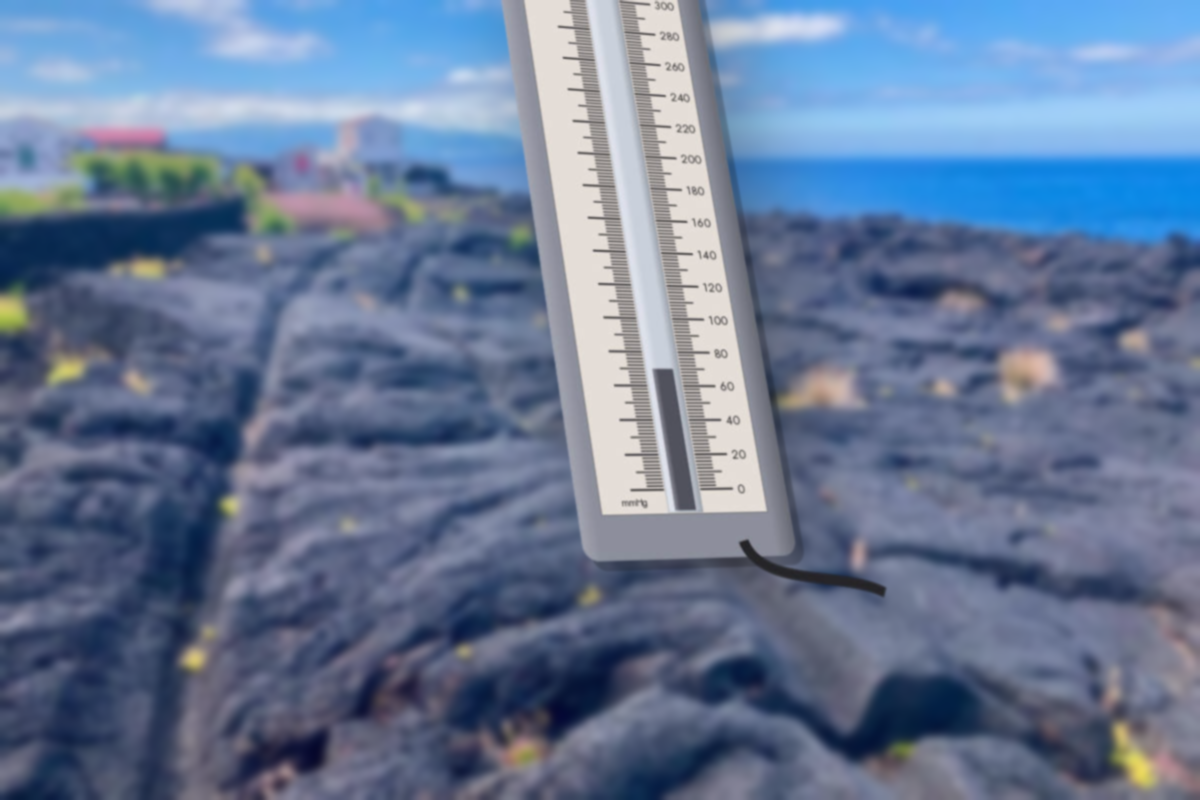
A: 70 mmHg
